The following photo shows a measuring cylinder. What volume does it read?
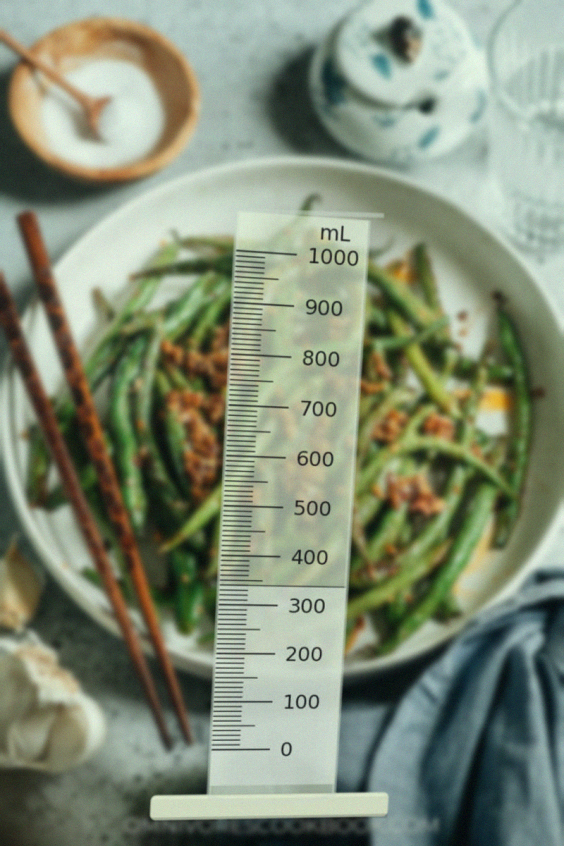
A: 340 mL
